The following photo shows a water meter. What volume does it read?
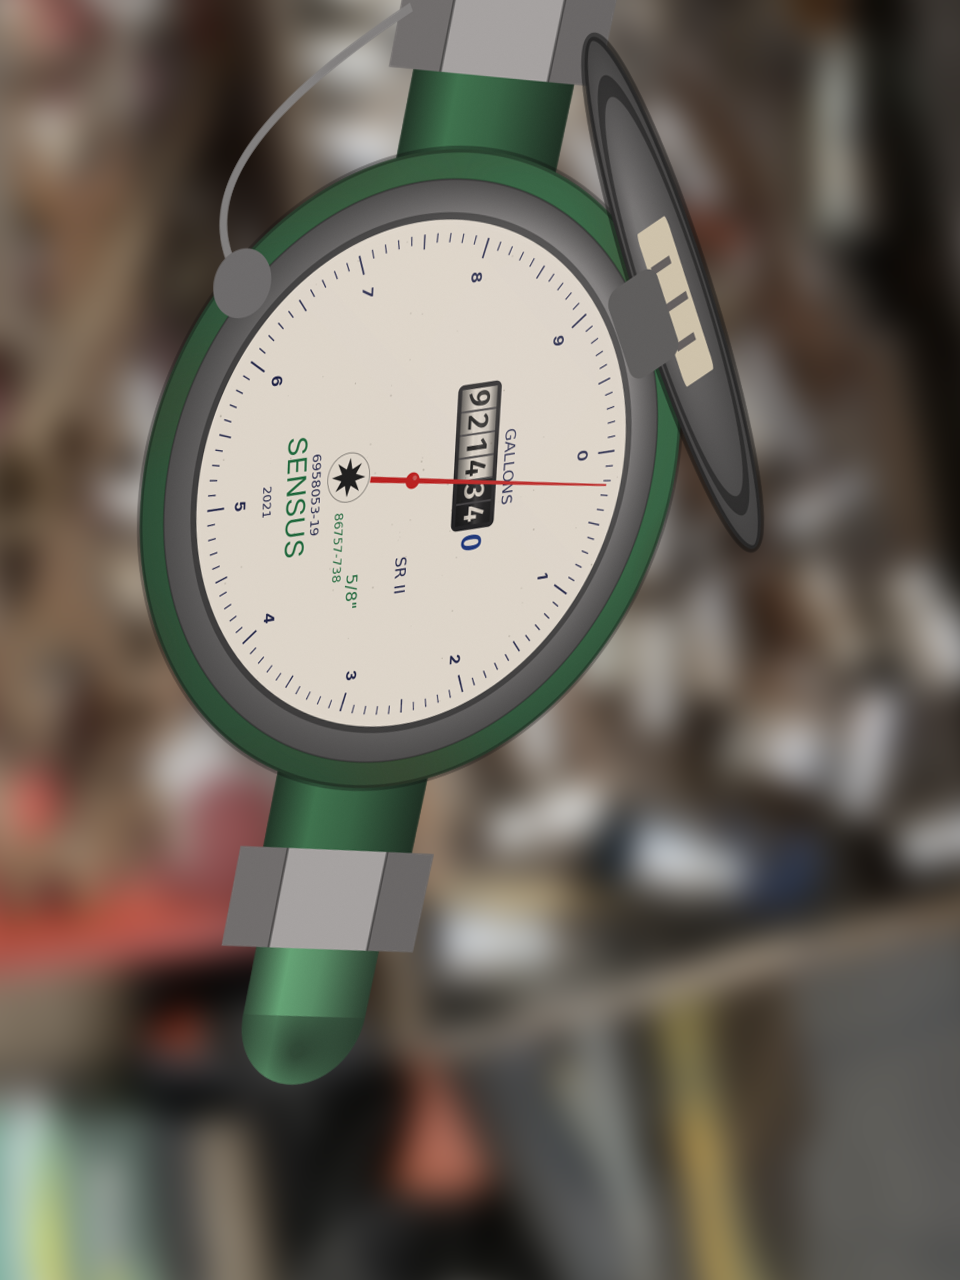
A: 9214340.2 gal
